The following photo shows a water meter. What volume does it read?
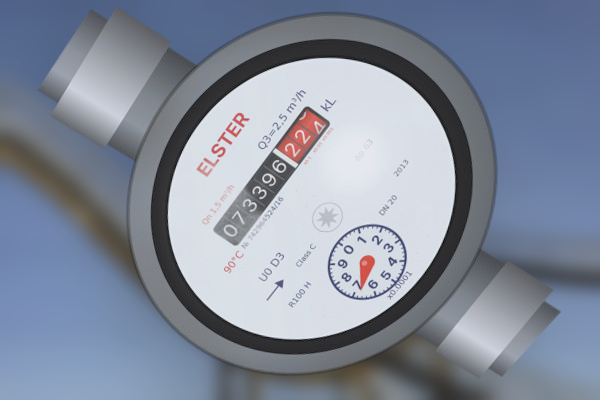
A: 73396.2236 kL
